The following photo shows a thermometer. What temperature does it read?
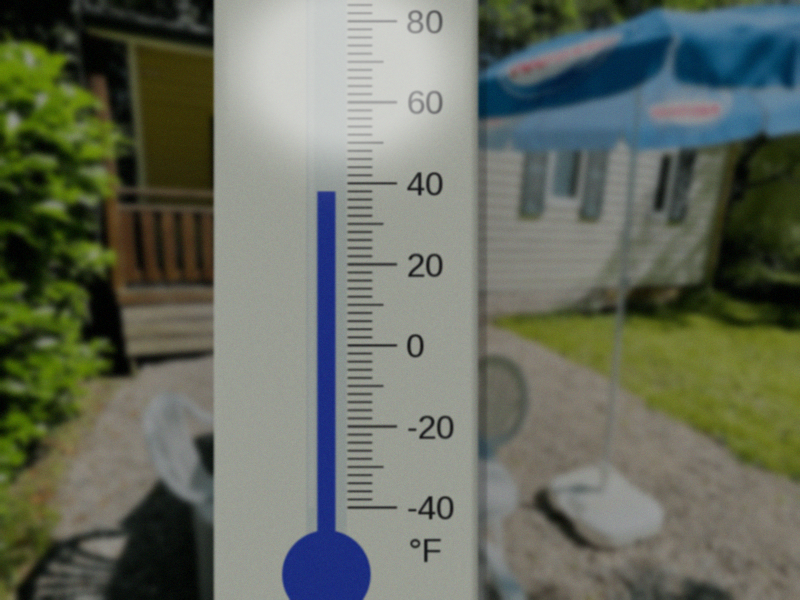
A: 38 °F
